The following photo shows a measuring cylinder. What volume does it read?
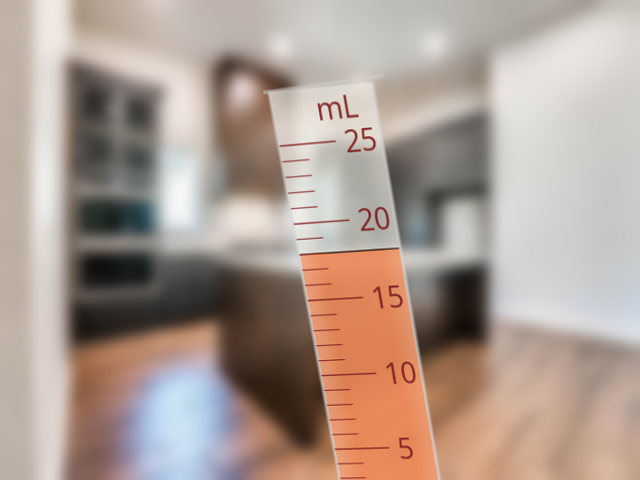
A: 18 mL
